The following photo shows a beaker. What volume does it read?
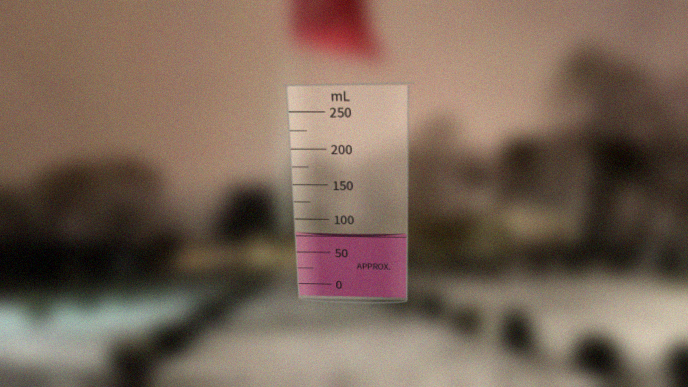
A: 75 mL
